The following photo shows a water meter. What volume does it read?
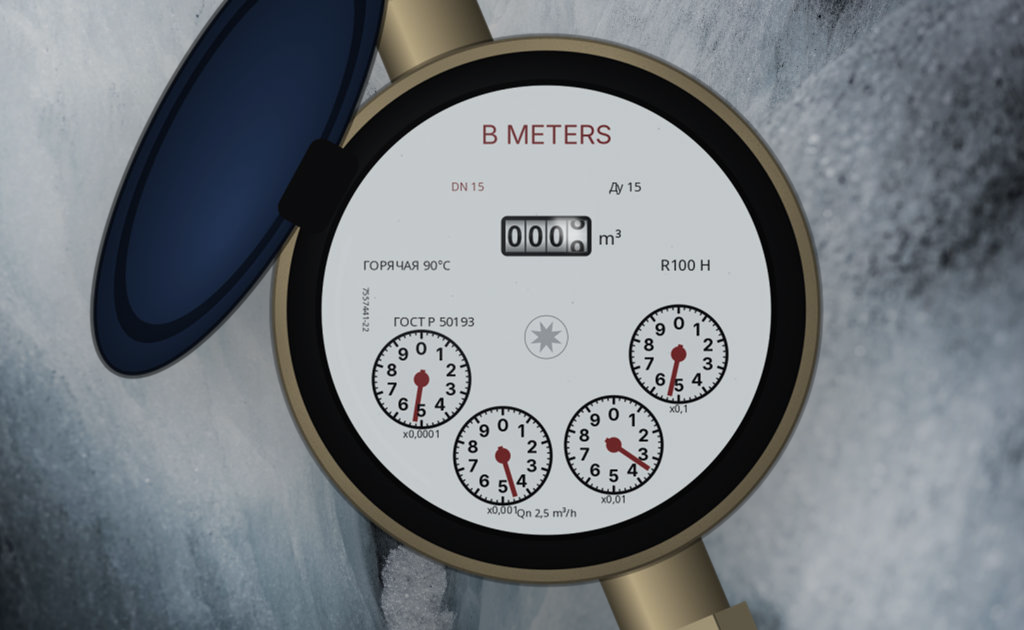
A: 8.5345 m³
